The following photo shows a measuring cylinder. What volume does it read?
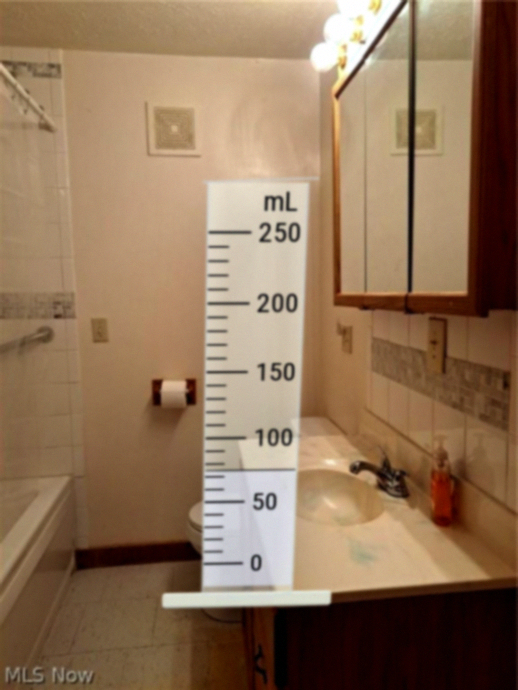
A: 75 mL
